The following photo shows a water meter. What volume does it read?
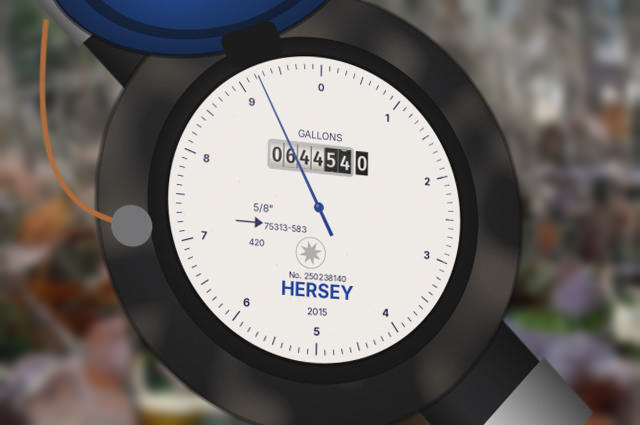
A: 644539.2 gal
